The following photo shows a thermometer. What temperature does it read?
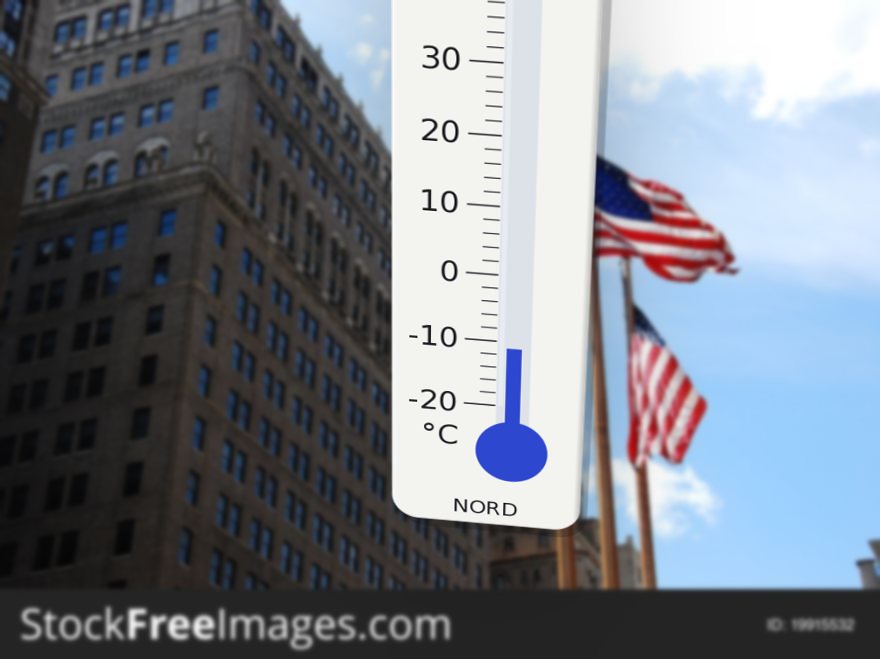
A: -11 °C
